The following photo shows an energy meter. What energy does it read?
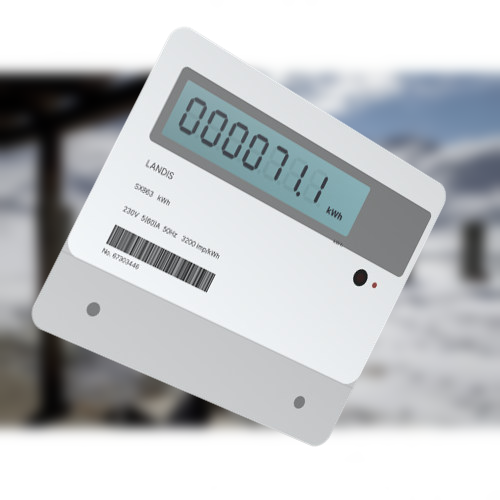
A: 71.1 kWh
